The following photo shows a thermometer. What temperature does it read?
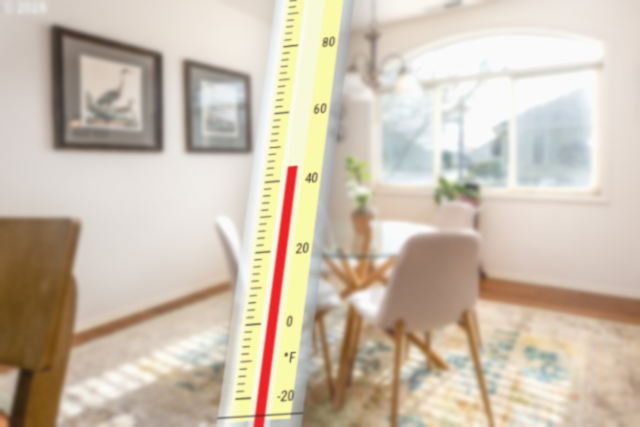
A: 44 °F
